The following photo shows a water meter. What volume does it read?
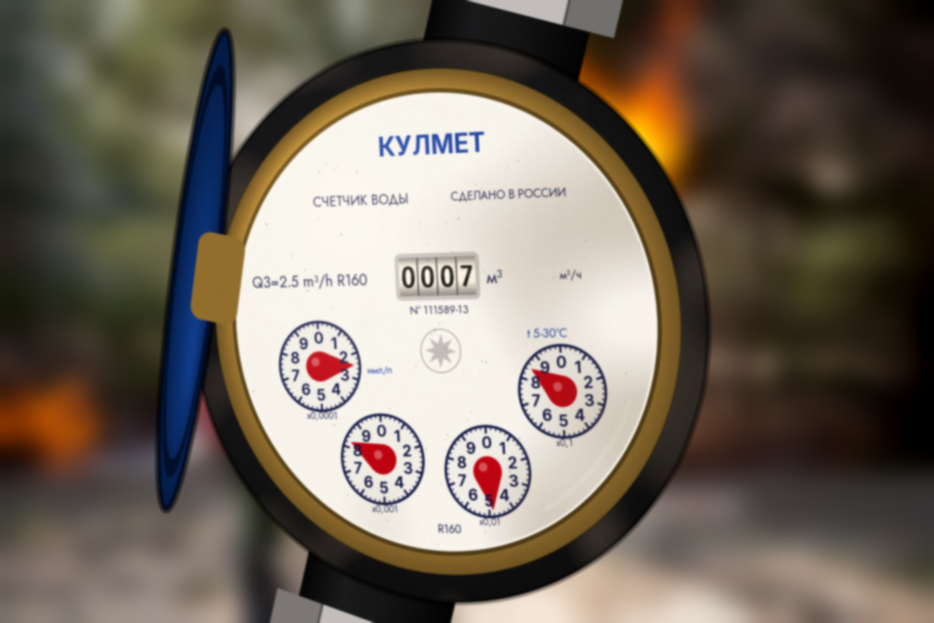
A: 7.8482 m³
